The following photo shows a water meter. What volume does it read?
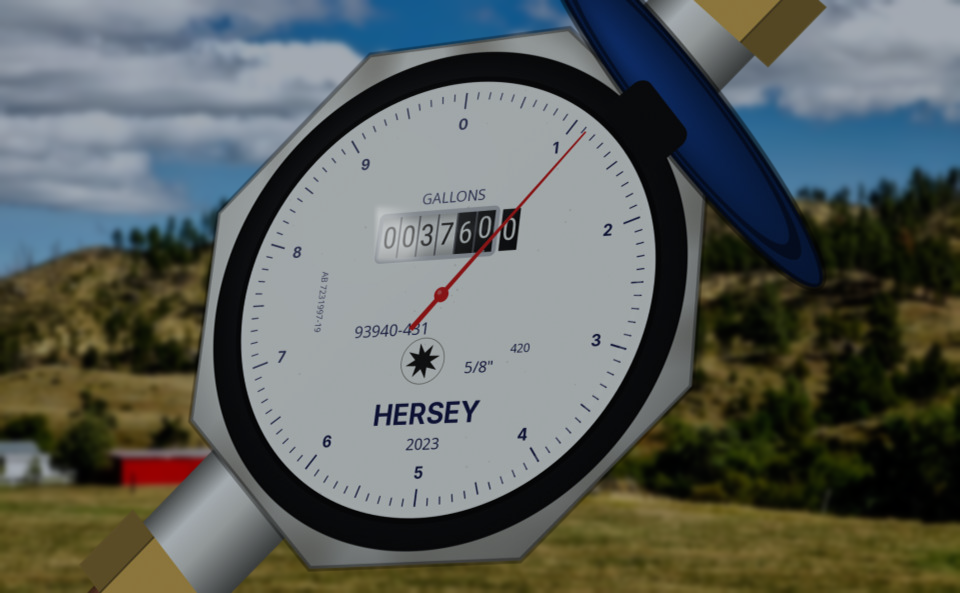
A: 37601.1 gal
